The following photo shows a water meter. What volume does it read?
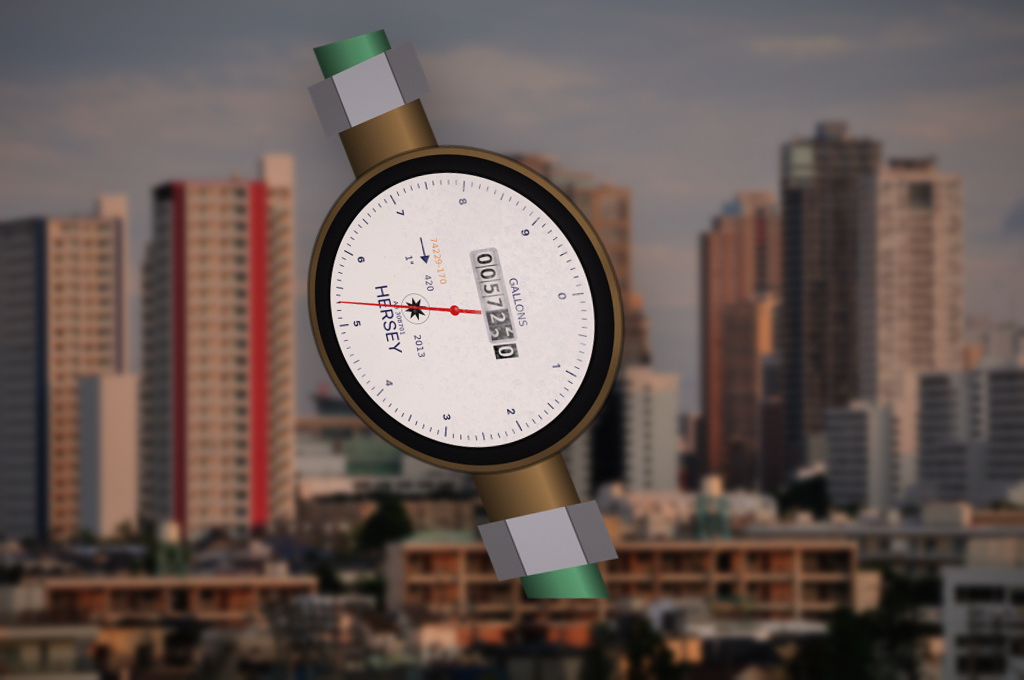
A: 57225.3 gal
